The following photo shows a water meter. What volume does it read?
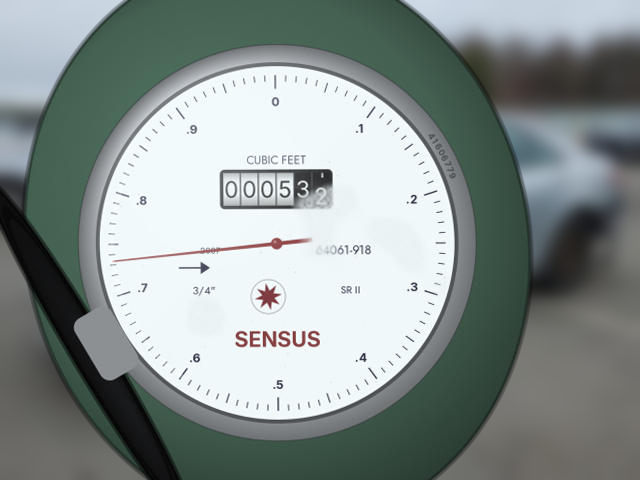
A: 531.73 ft³
